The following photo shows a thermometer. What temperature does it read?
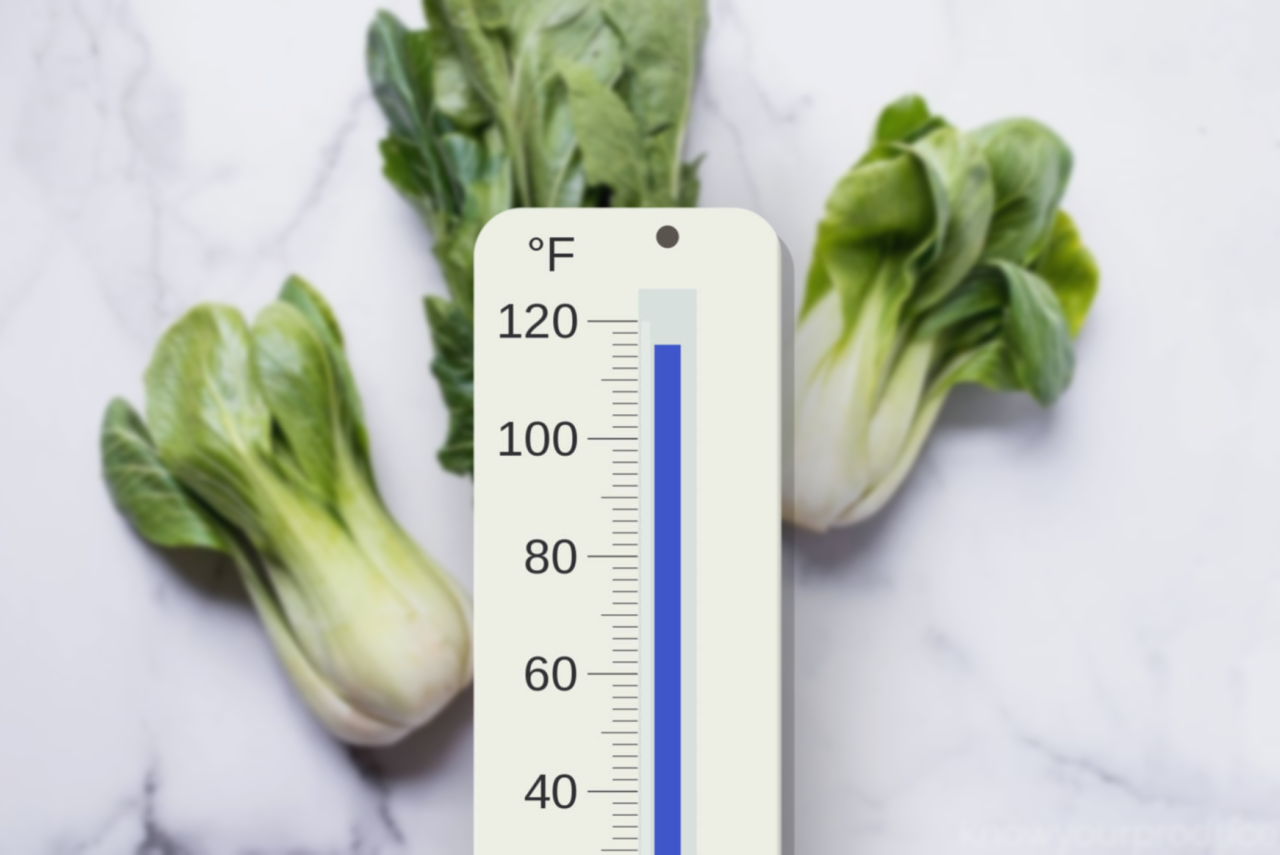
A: 116 °F
